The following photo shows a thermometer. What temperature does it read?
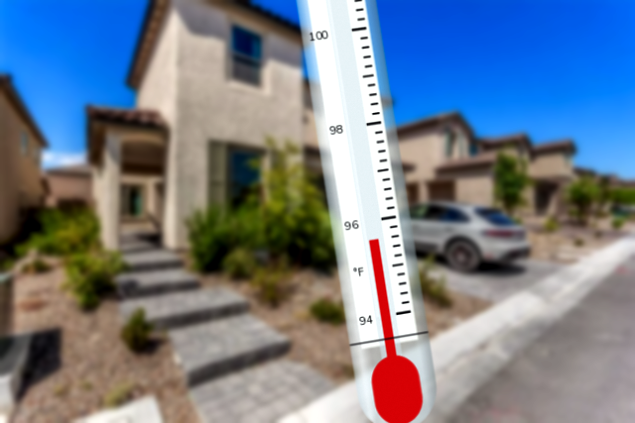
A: 95.6 °F
